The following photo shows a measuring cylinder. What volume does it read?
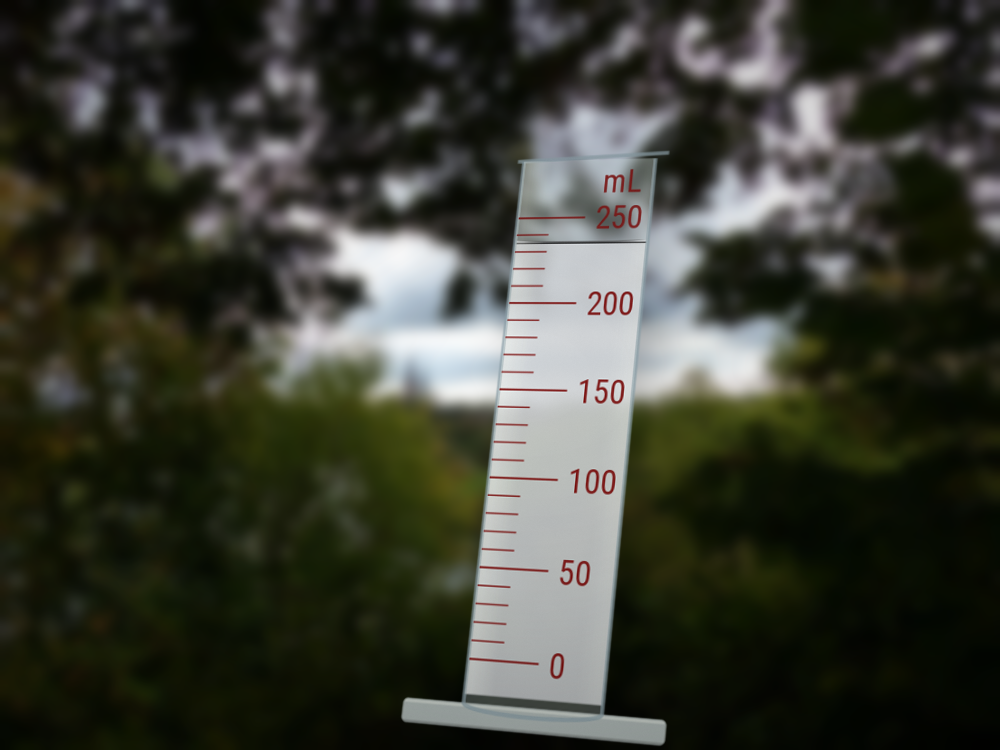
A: 235 mL
